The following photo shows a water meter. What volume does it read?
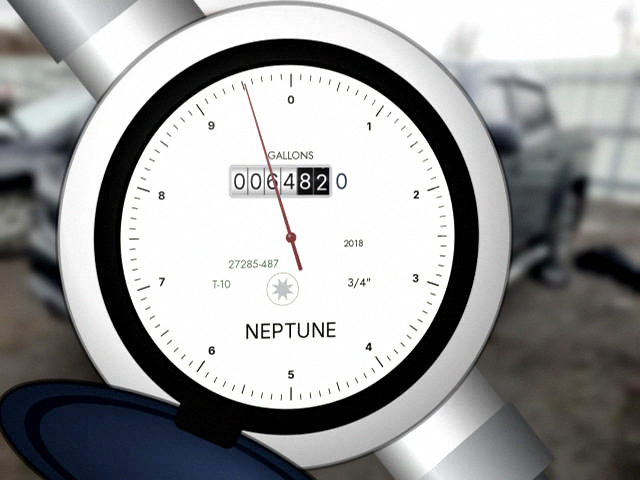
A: 64819.5 gal
